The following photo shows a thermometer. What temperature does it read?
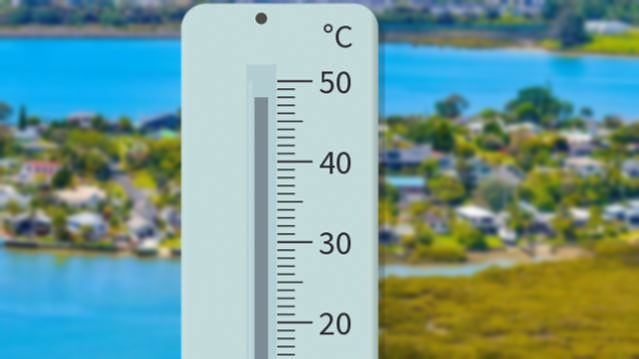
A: 48 °C
